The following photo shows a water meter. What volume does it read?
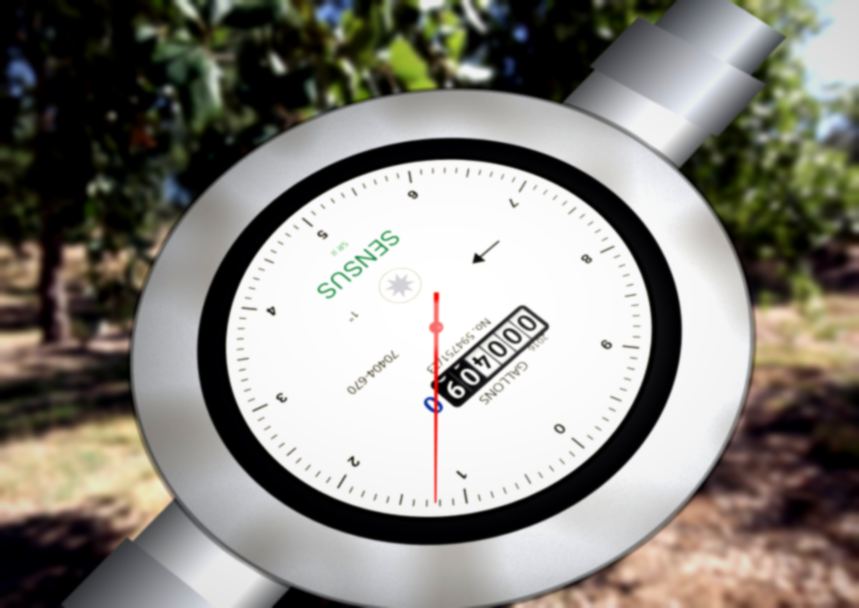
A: 4091.2 gal
